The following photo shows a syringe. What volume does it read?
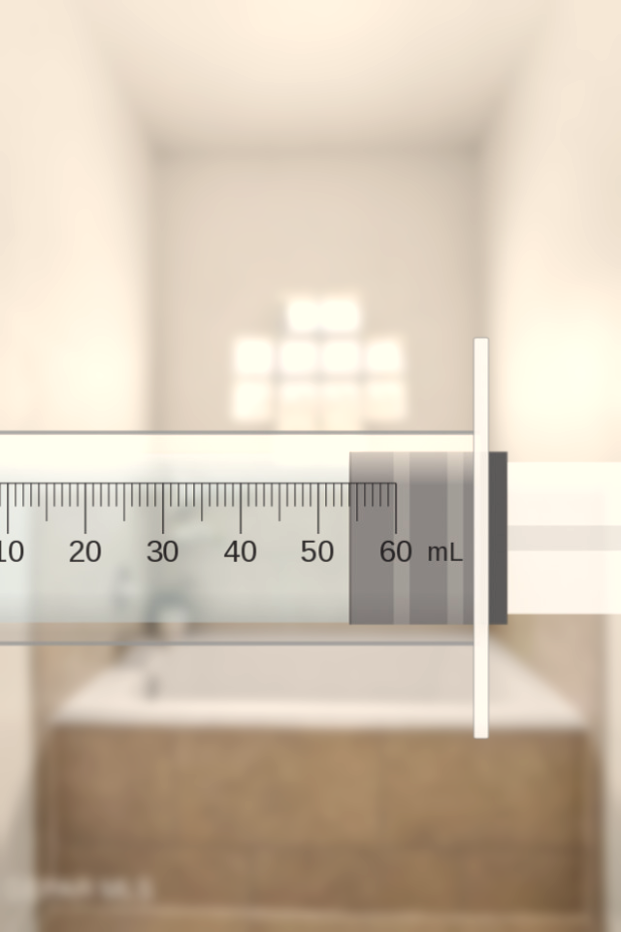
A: 54 mL
